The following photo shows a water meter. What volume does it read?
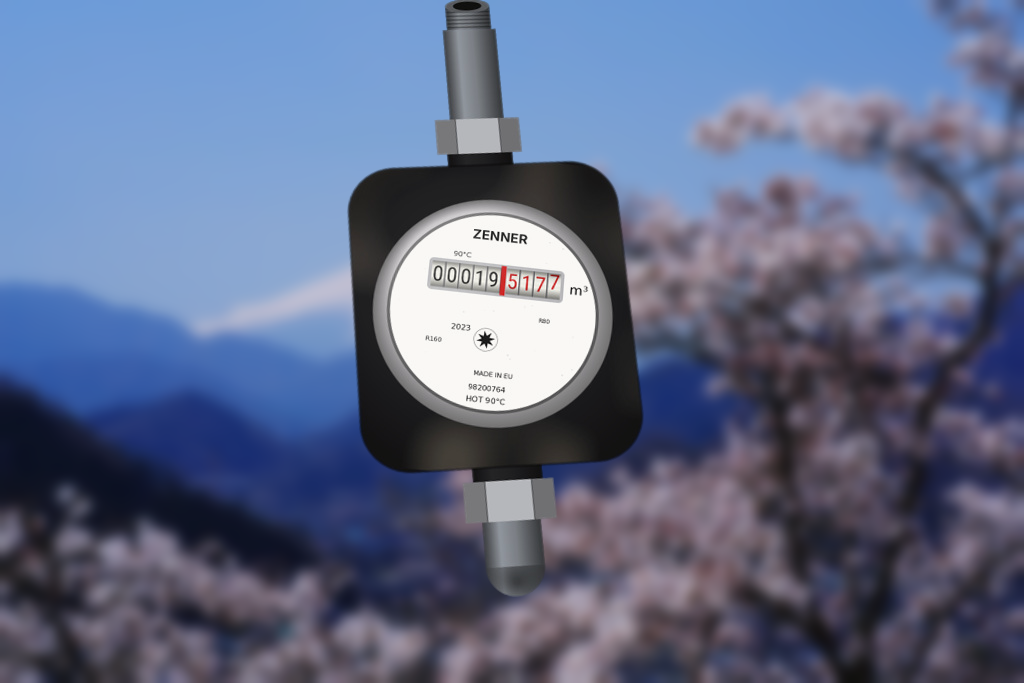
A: 19.5177 m³
